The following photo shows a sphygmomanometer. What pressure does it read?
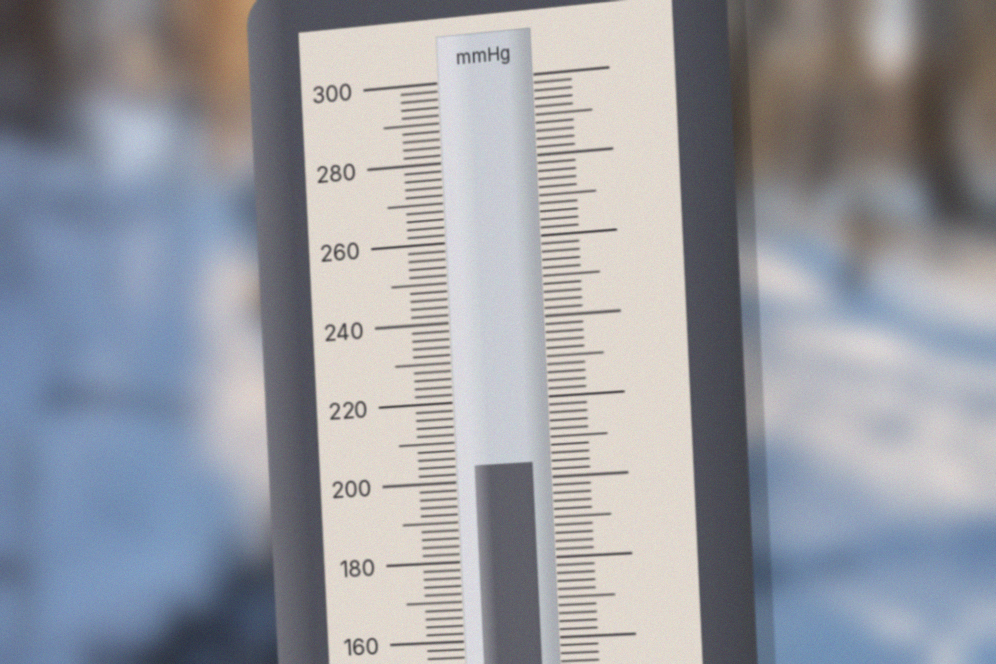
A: 204 mmHg
